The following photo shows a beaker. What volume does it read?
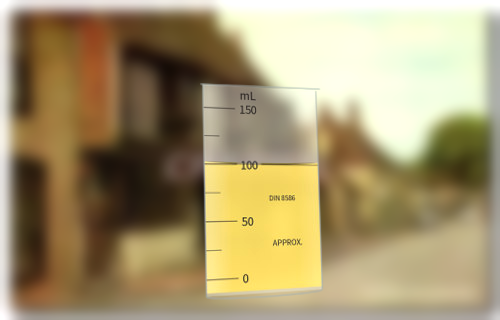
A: 100 mL
